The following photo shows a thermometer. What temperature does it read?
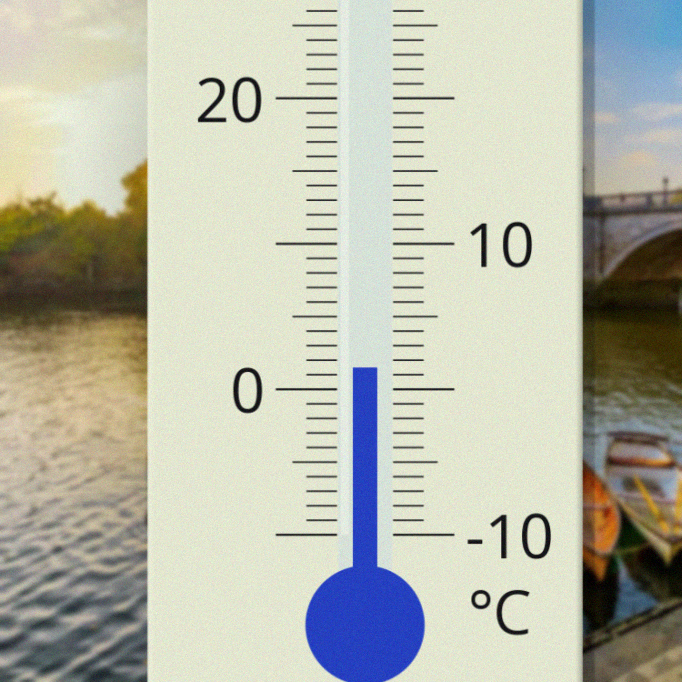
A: 1.5 °C
